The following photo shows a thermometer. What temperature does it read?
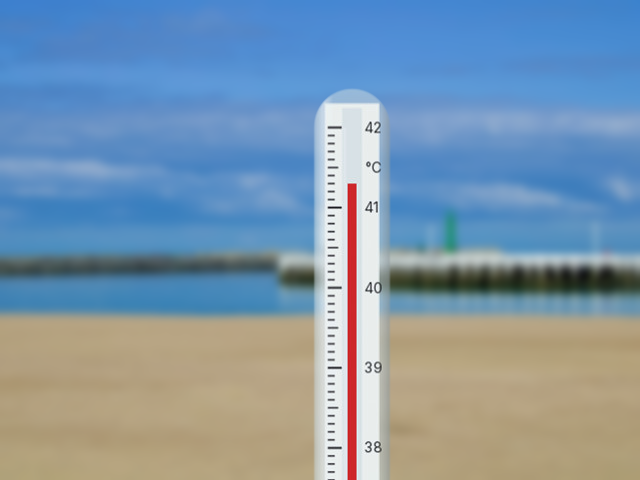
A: 41.3 °C
